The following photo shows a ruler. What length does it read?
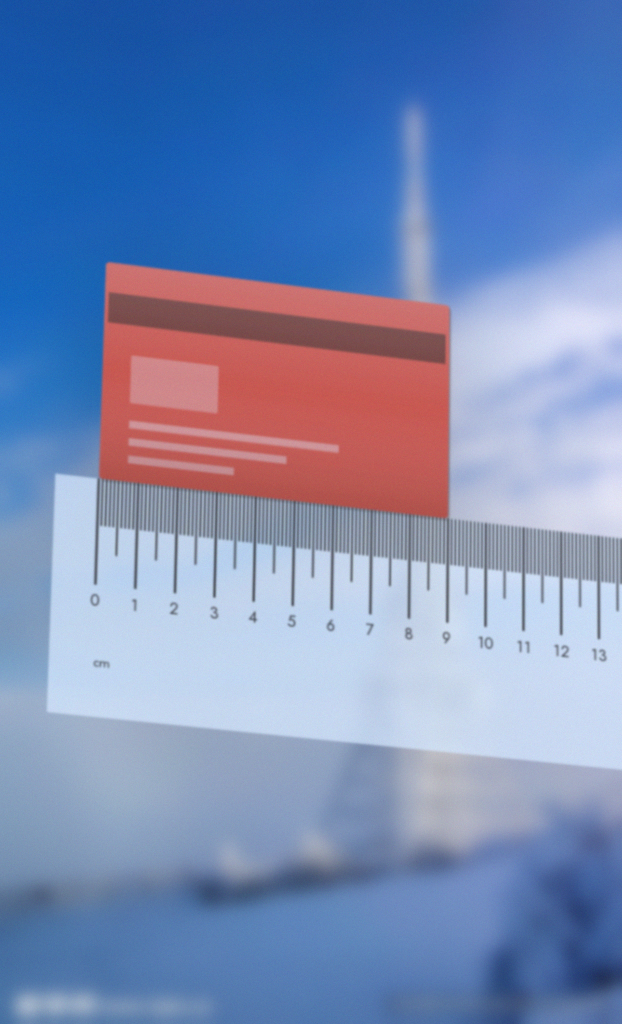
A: 9 cm
